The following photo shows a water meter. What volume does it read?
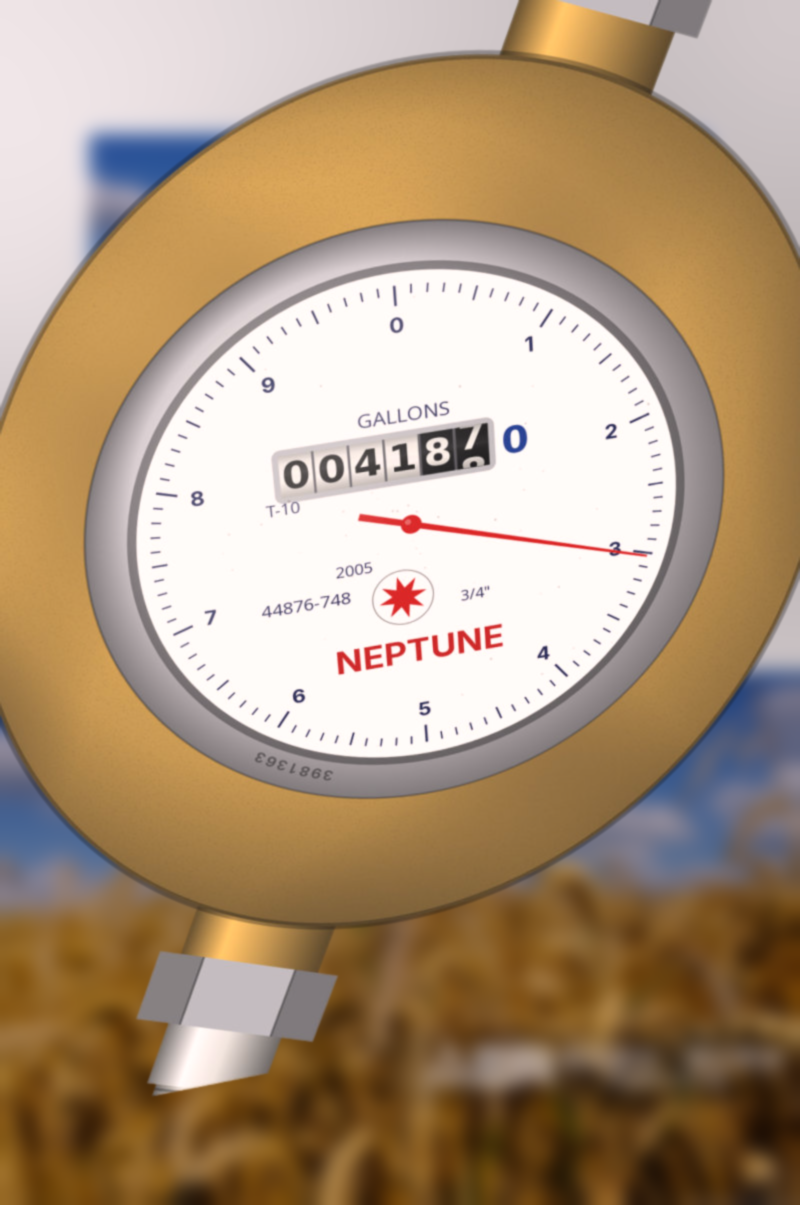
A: 41873.0 gal
